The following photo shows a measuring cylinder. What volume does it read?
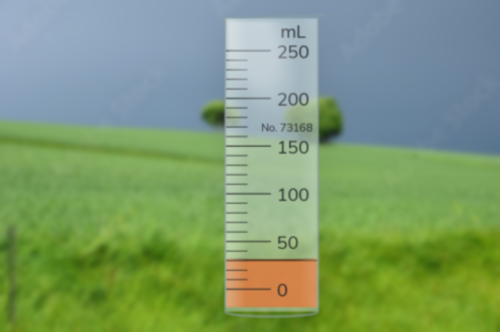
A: 30 mL
